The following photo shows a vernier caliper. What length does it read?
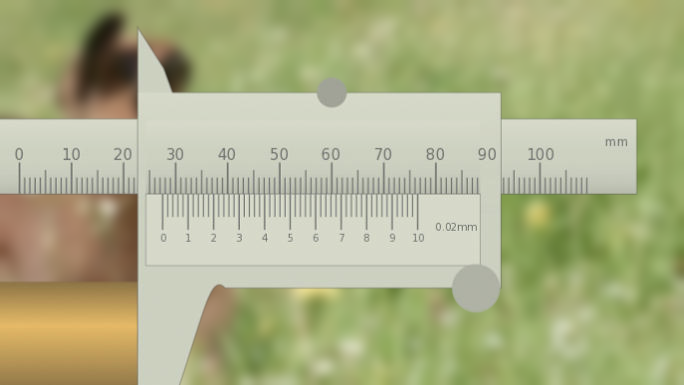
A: 27.5 mm
